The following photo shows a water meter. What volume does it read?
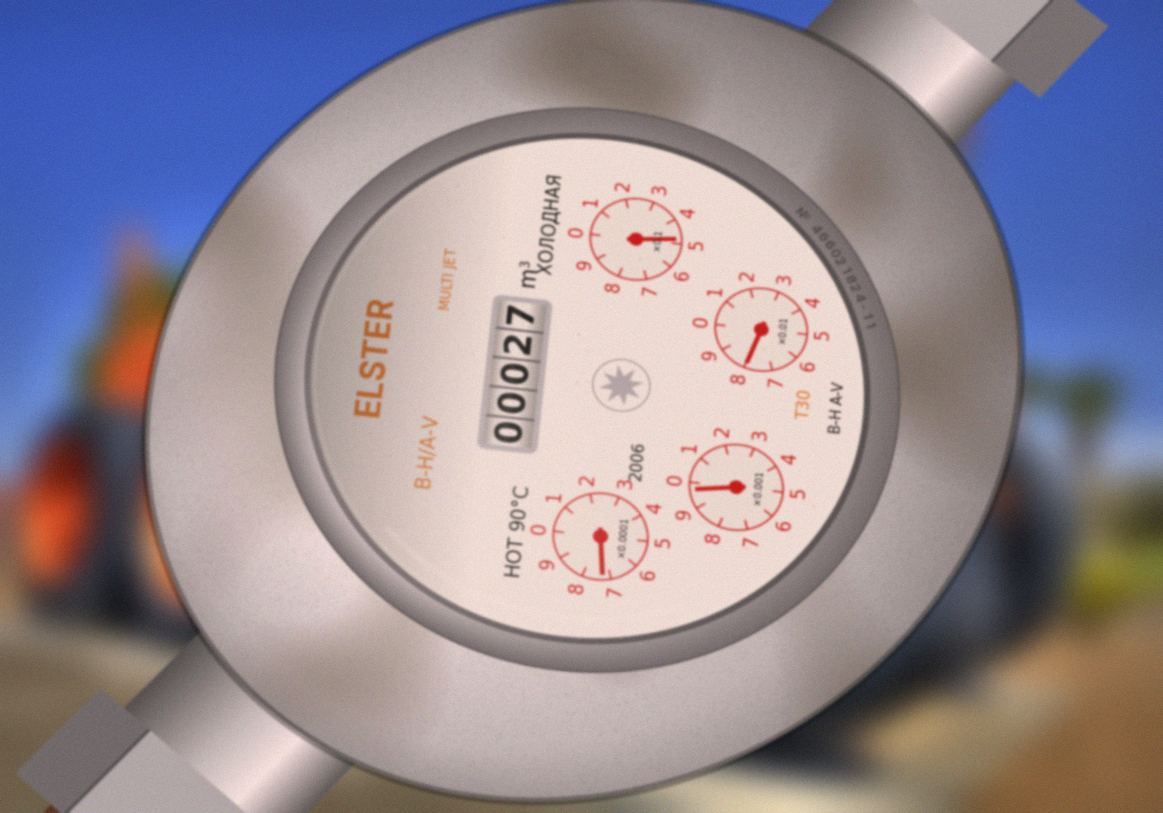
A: 27.4797 m³
